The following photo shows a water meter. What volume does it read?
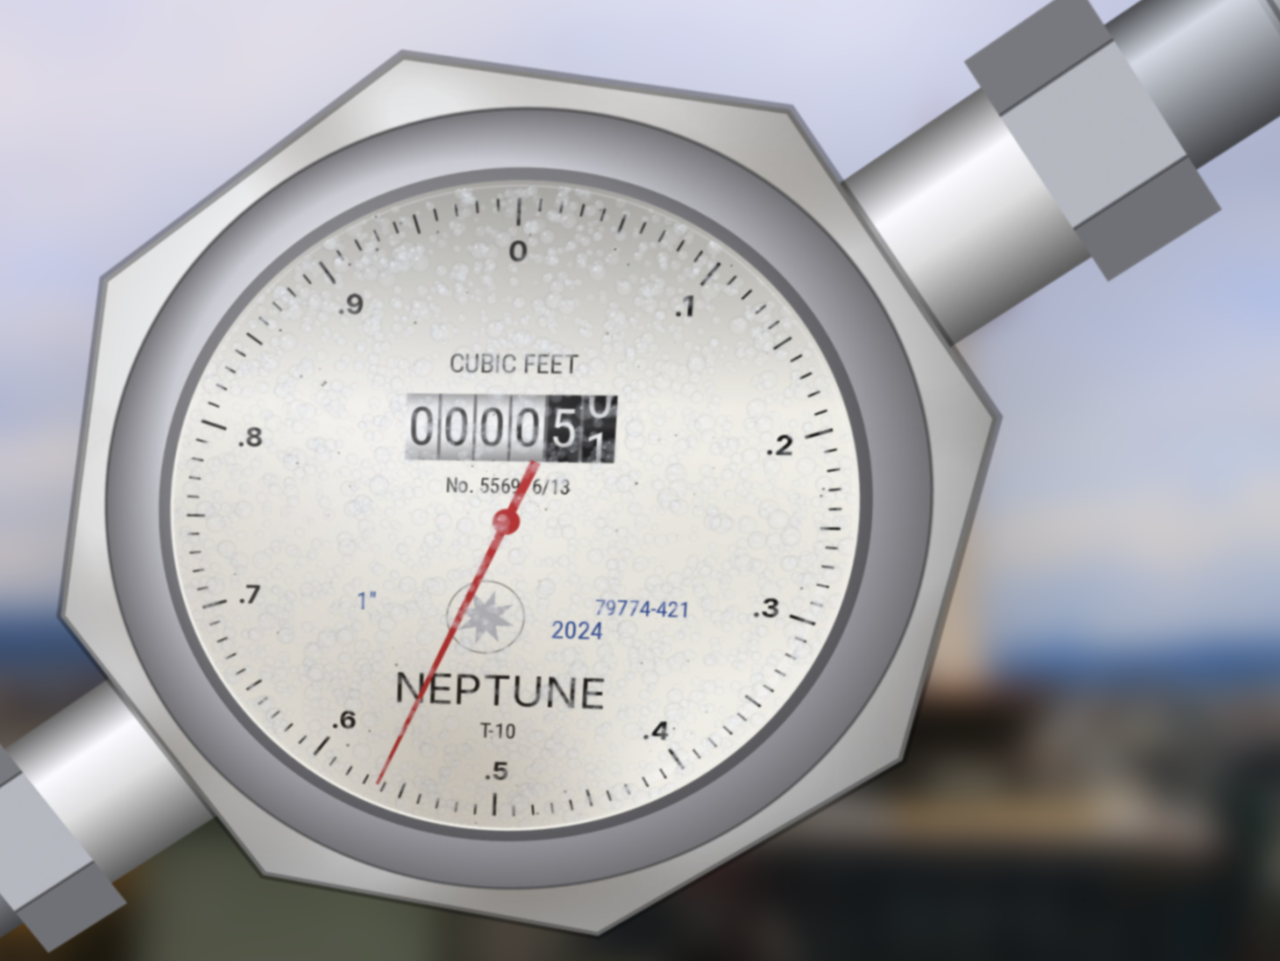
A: 50.56 ft³
